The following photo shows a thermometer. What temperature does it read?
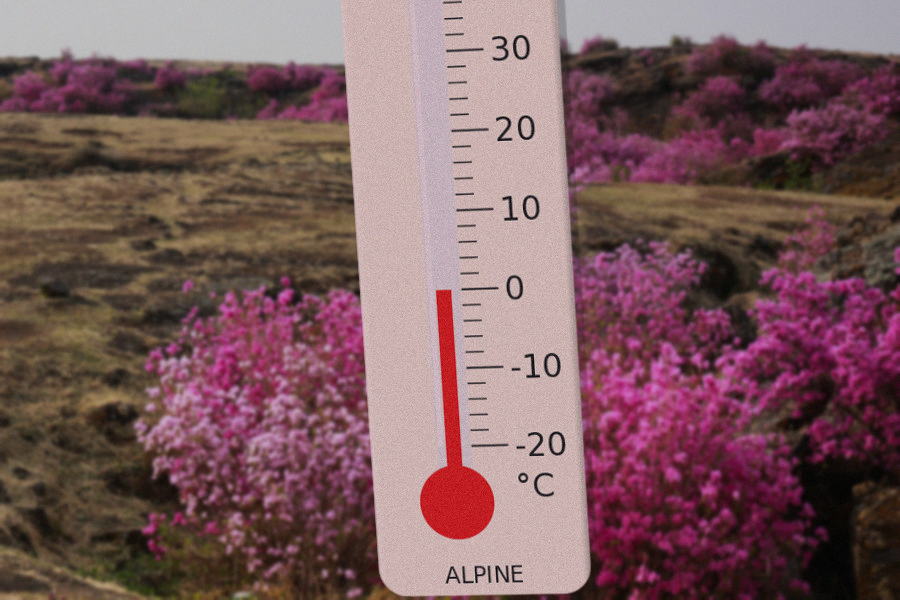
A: 0 °C
